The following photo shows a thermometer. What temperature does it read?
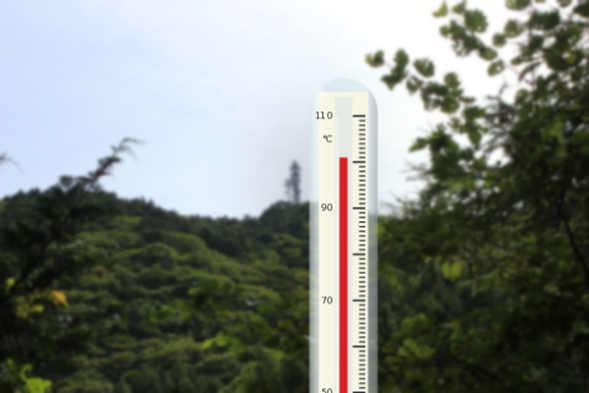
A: 101 °C
